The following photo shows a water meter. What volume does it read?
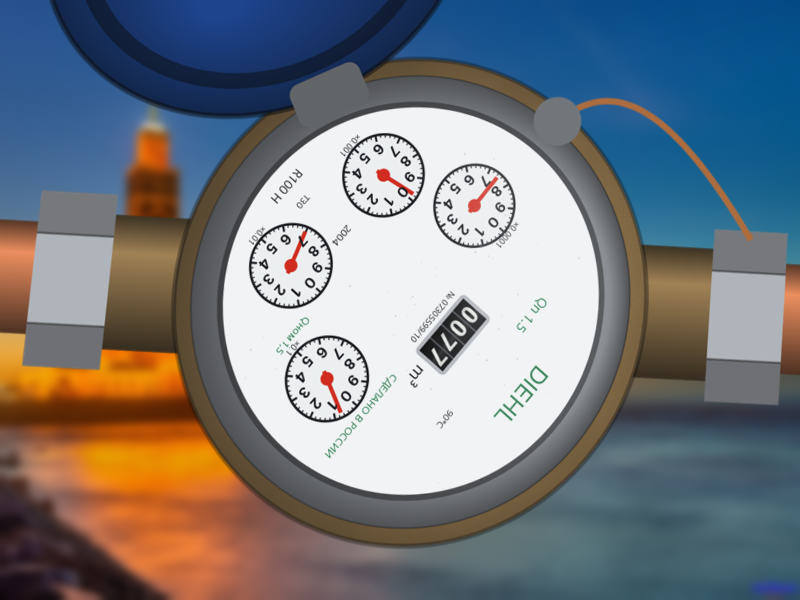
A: 77.0697 m³
